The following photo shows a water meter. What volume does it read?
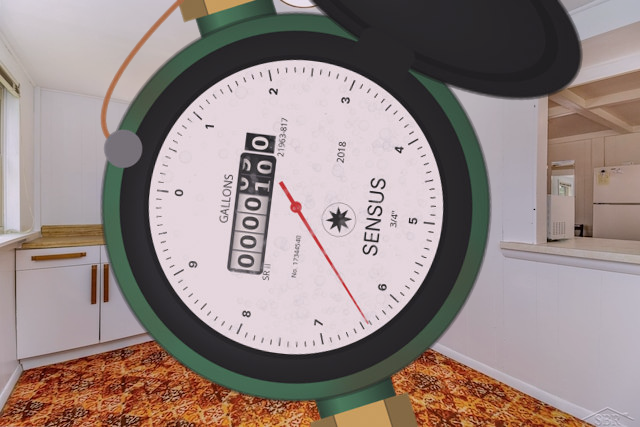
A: 96.4 gal
